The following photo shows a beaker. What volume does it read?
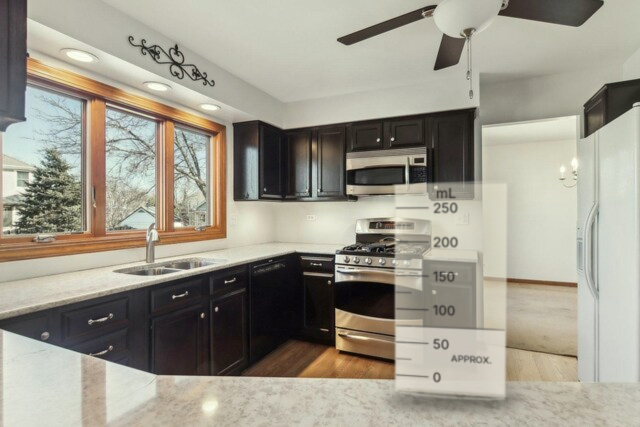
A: 75 mL
